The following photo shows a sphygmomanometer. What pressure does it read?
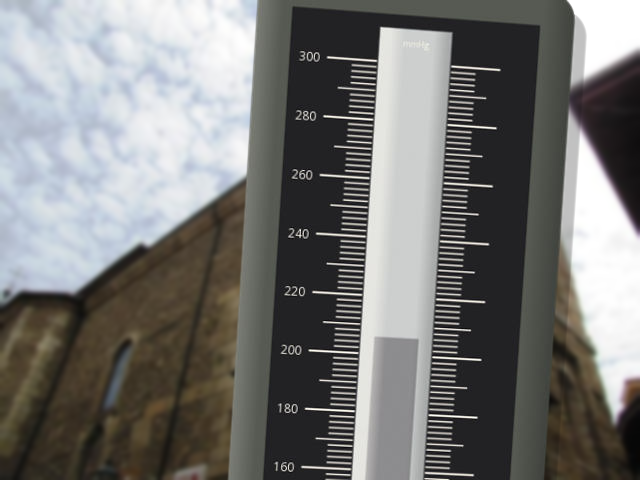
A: 206 mmHg
